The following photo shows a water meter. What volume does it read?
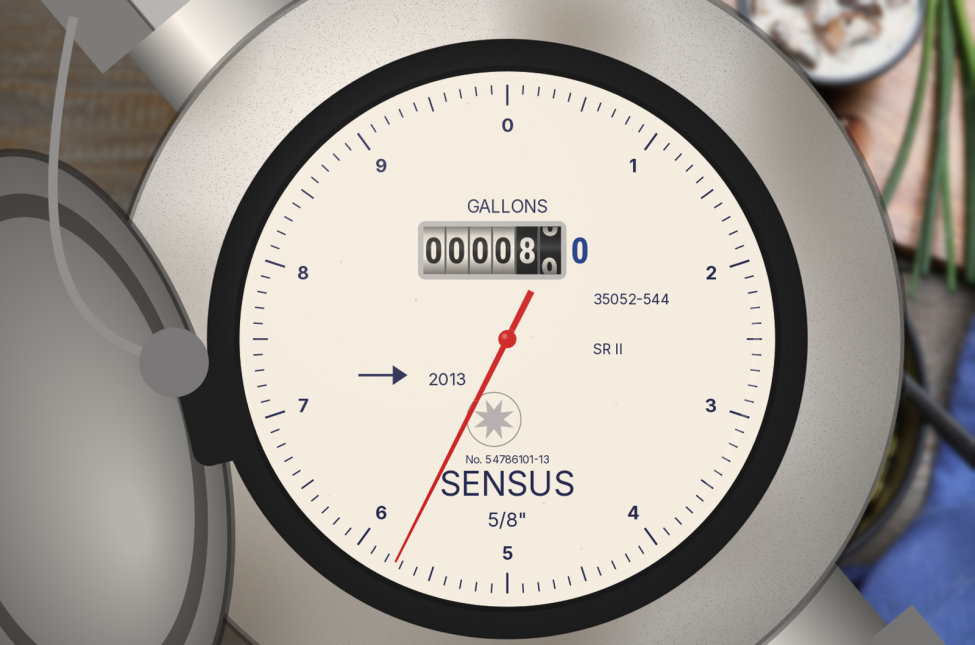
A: 885.7 gal
